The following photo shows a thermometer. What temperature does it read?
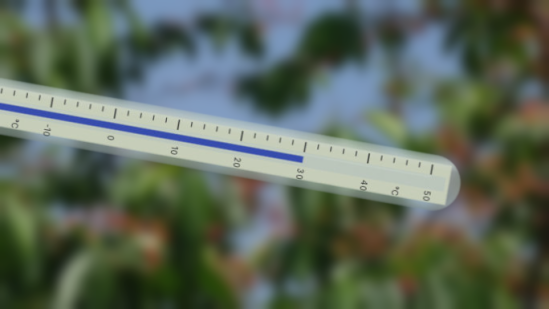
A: 30 °C
